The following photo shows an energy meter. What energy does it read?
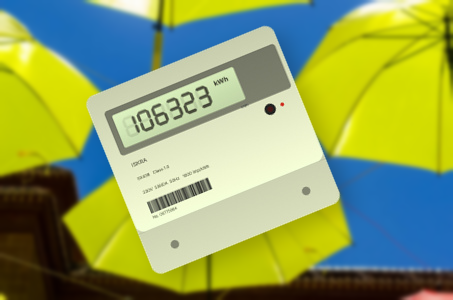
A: 106323 kWh
